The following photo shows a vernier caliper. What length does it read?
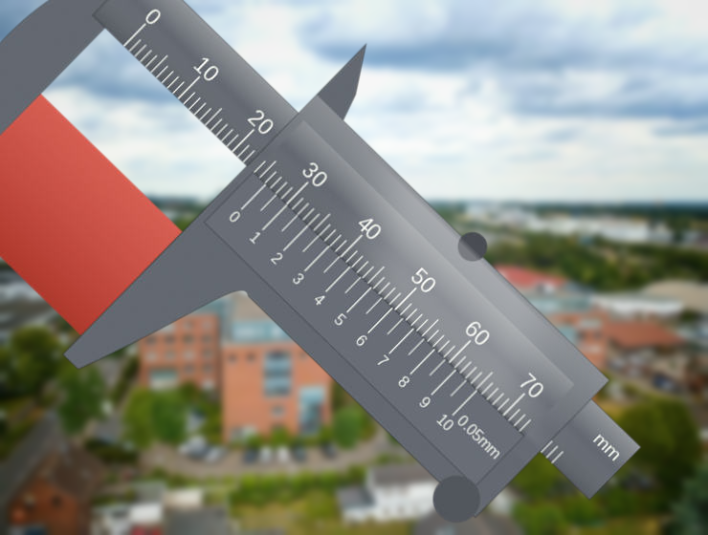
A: 26.2 mm
